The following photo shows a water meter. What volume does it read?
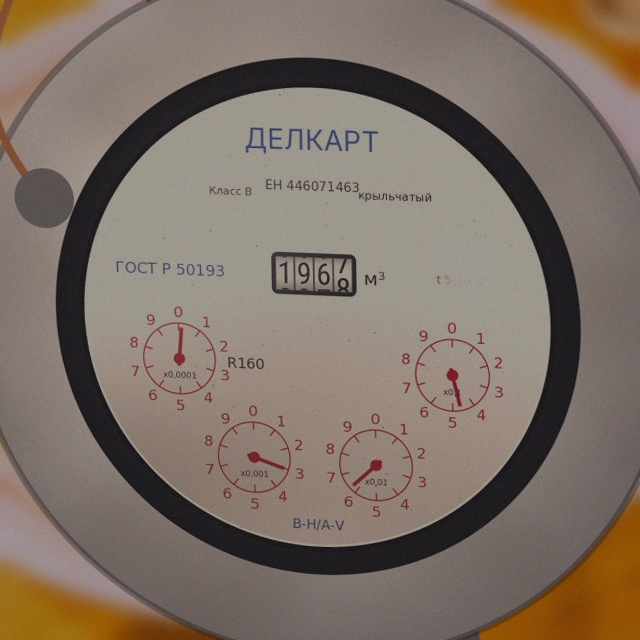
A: 1967.4630 m³
